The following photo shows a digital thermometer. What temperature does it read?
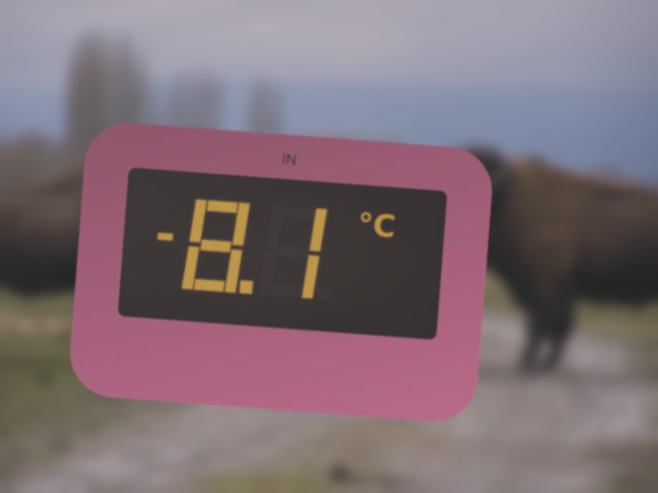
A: -8.1 °C
